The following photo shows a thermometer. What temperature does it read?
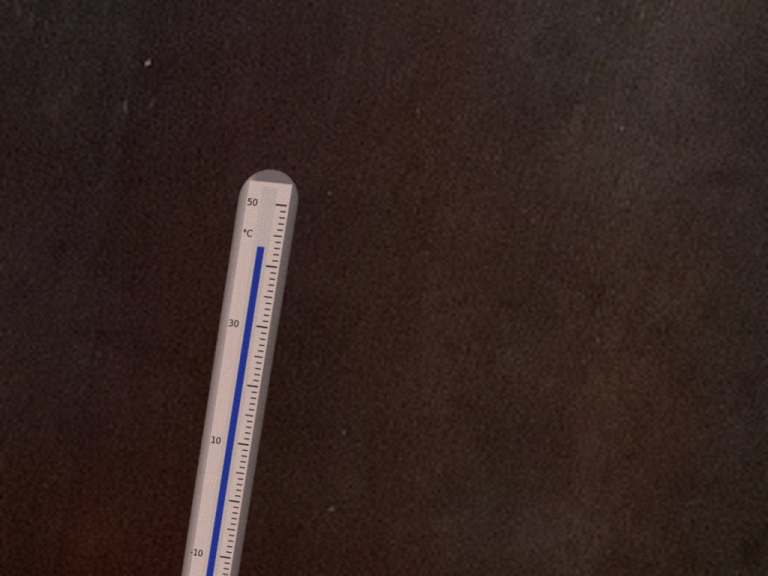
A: 43 °C
